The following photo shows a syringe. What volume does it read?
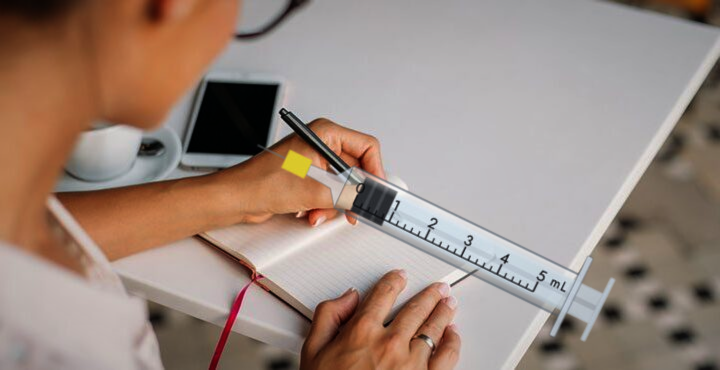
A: 0 mL
